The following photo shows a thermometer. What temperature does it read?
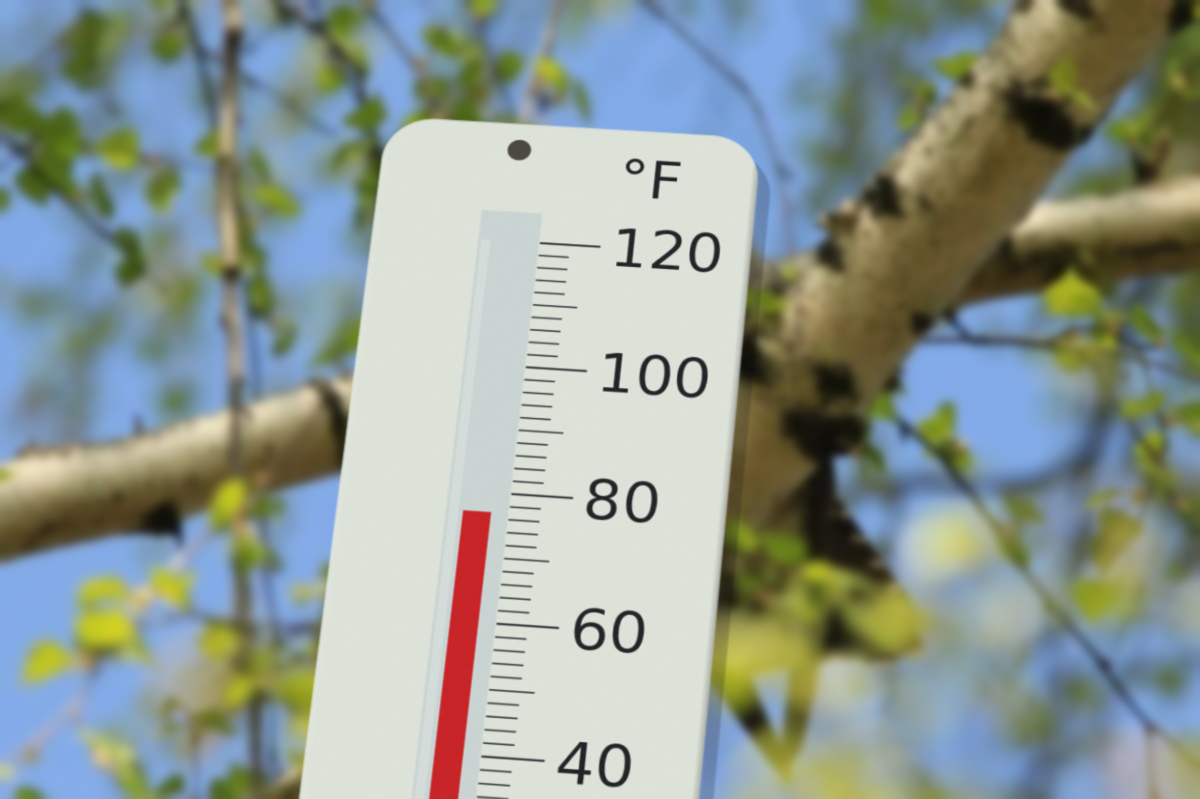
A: 77 °F
